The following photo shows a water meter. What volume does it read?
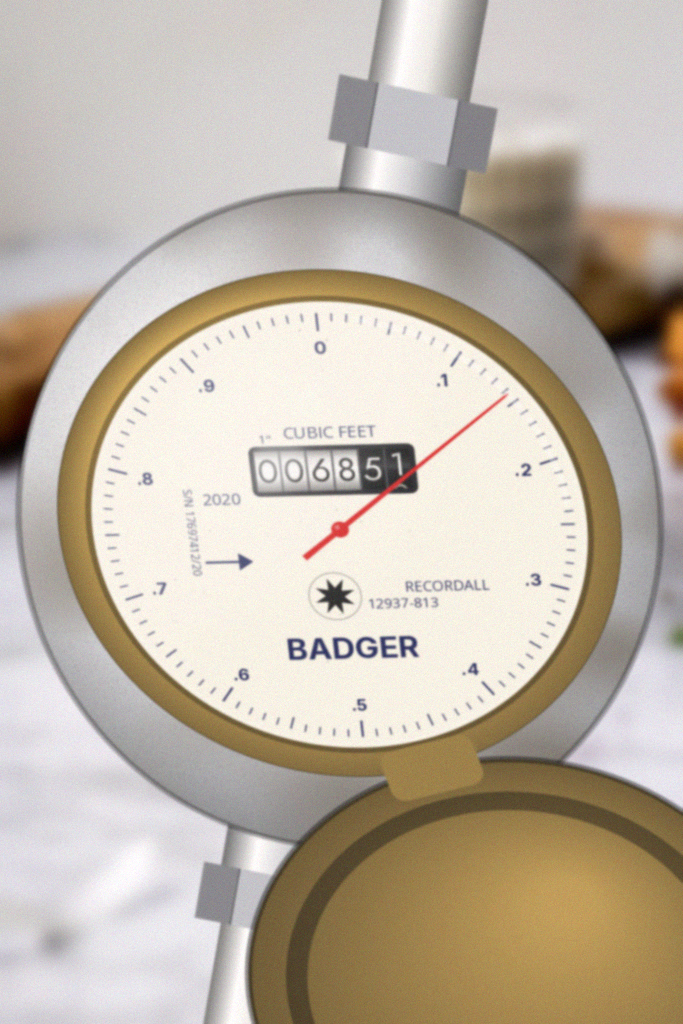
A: 6851.14 ft³
